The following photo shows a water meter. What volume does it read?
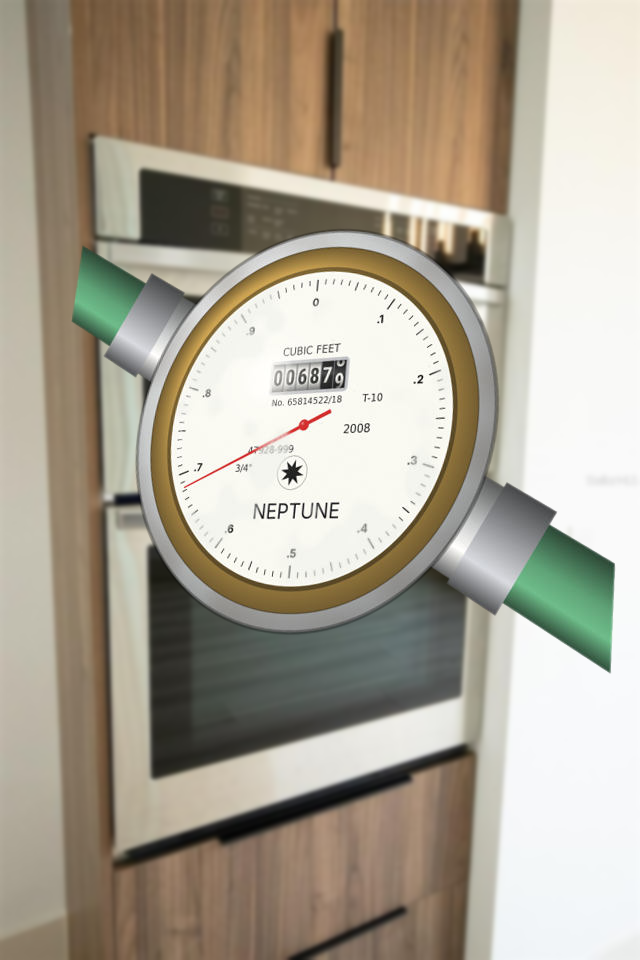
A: 6878.68 ft³
